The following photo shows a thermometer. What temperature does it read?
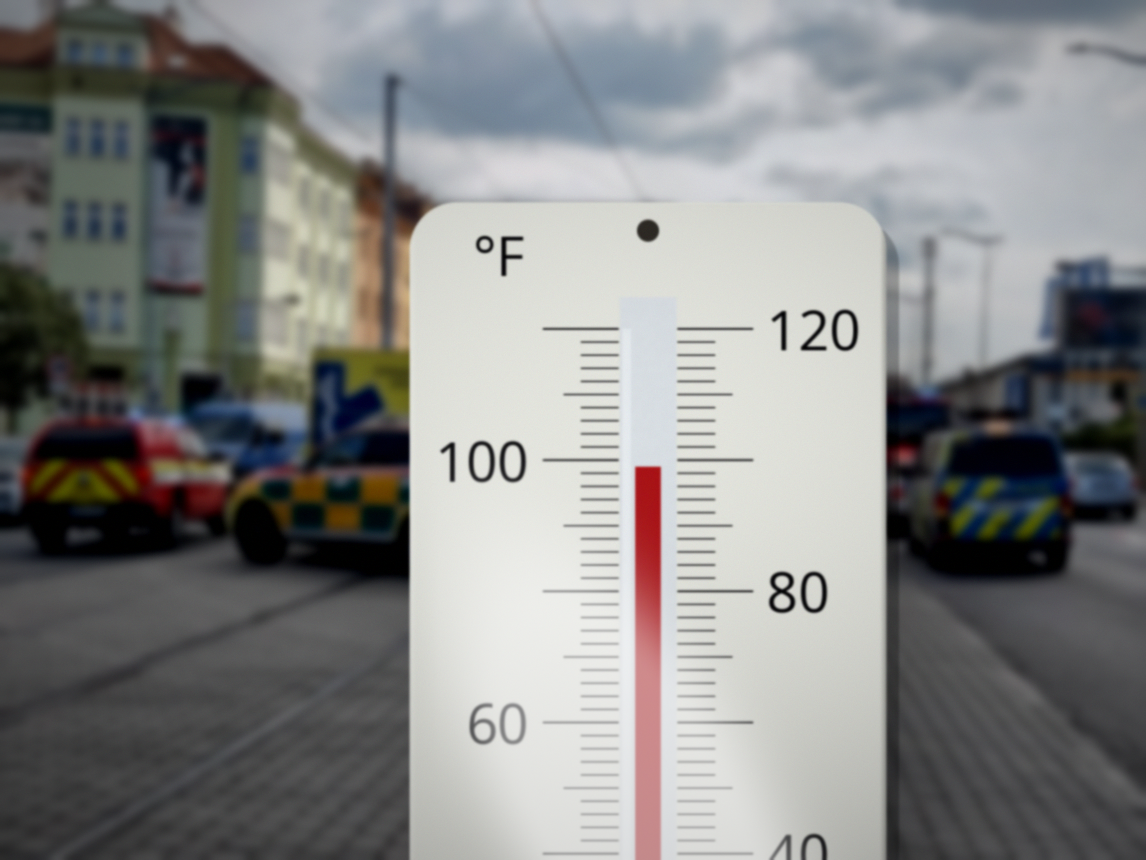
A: 99 °F
